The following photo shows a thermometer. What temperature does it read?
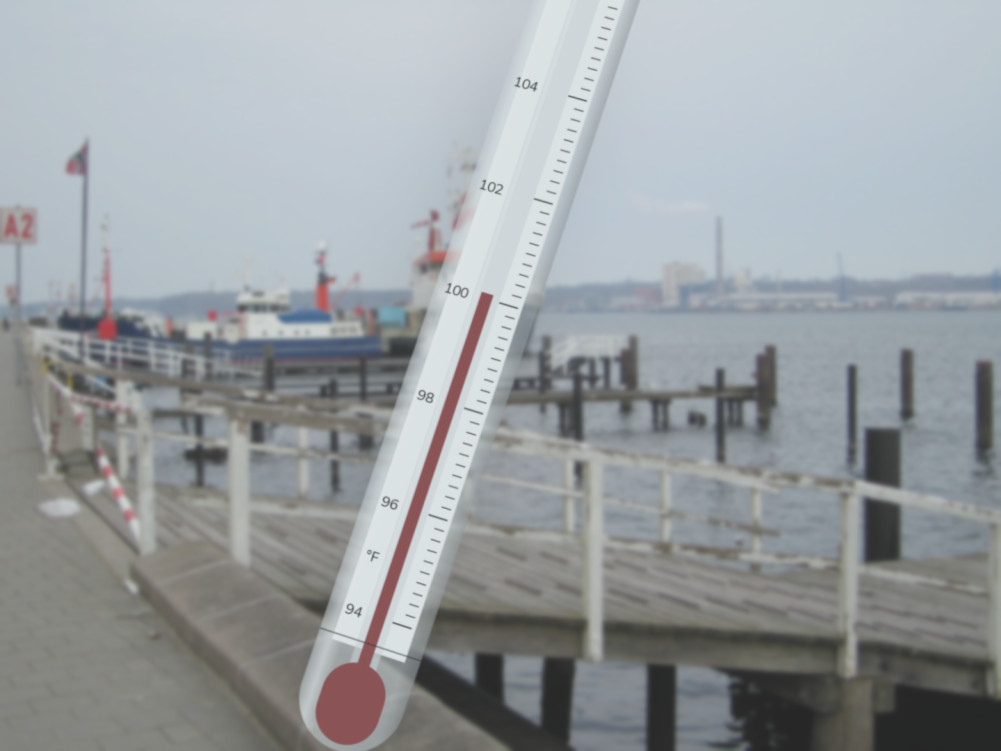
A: 100.1 °F
